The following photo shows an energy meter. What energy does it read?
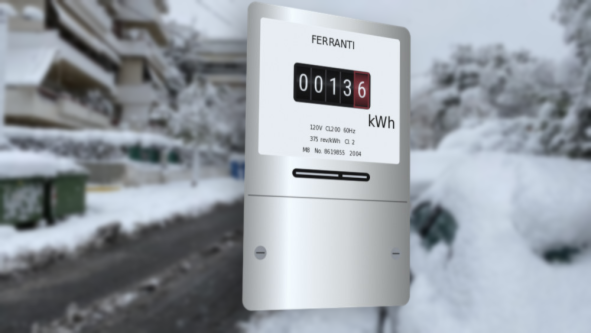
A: 13.6 kWh
